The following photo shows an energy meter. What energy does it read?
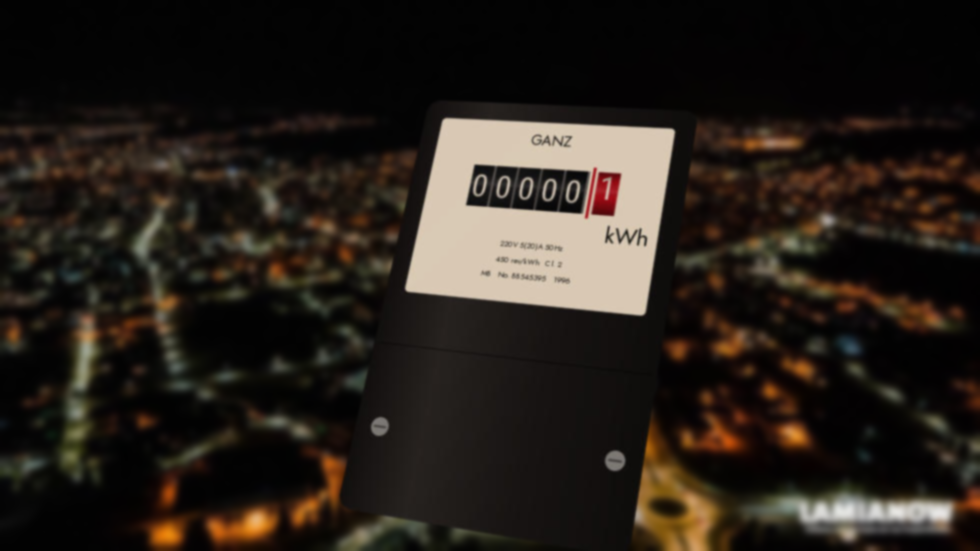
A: 0.1 kWh
